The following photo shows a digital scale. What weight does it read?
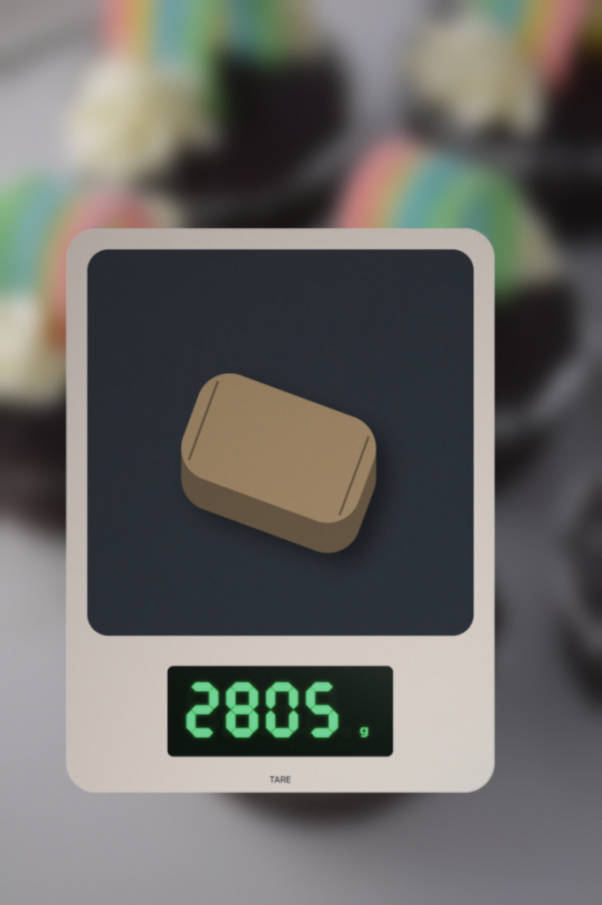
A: 2805 g
